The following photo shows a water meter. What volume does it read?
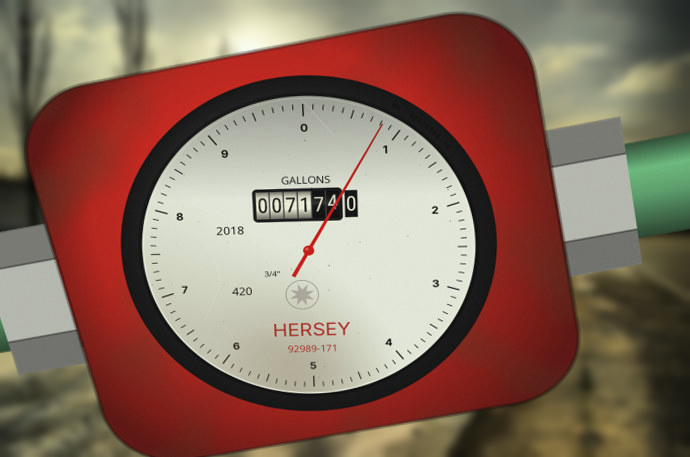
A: 71740.8 gal
